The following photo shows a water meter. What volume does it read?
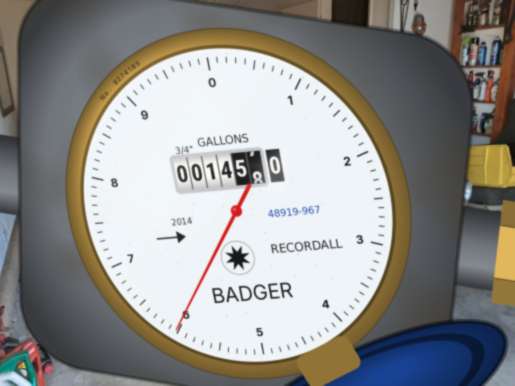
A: 14576.0 gal
